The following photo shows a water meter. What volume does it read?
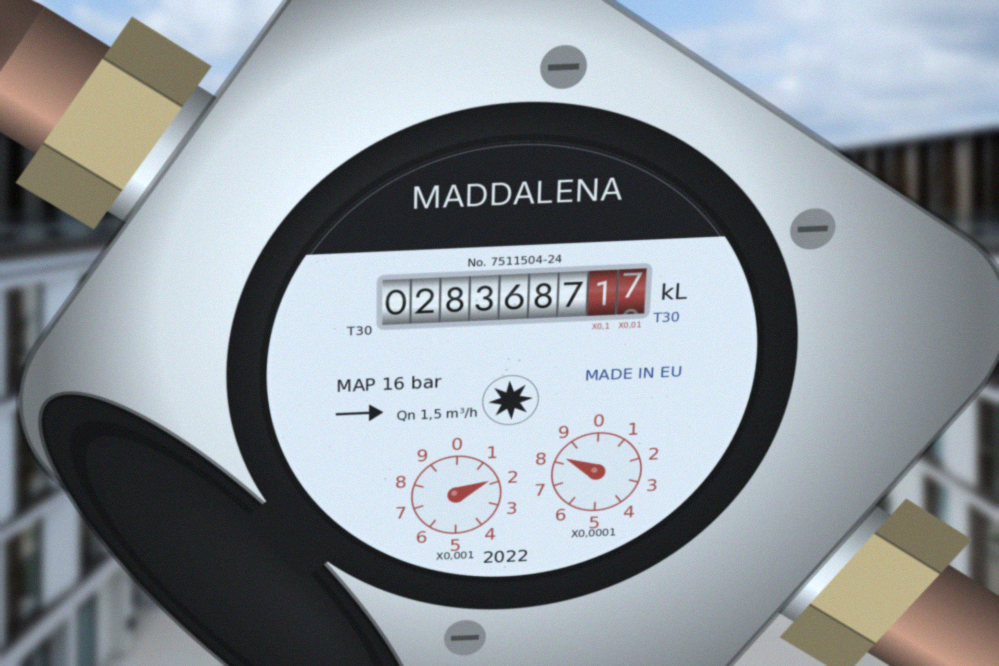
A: 283687.1718 kL
